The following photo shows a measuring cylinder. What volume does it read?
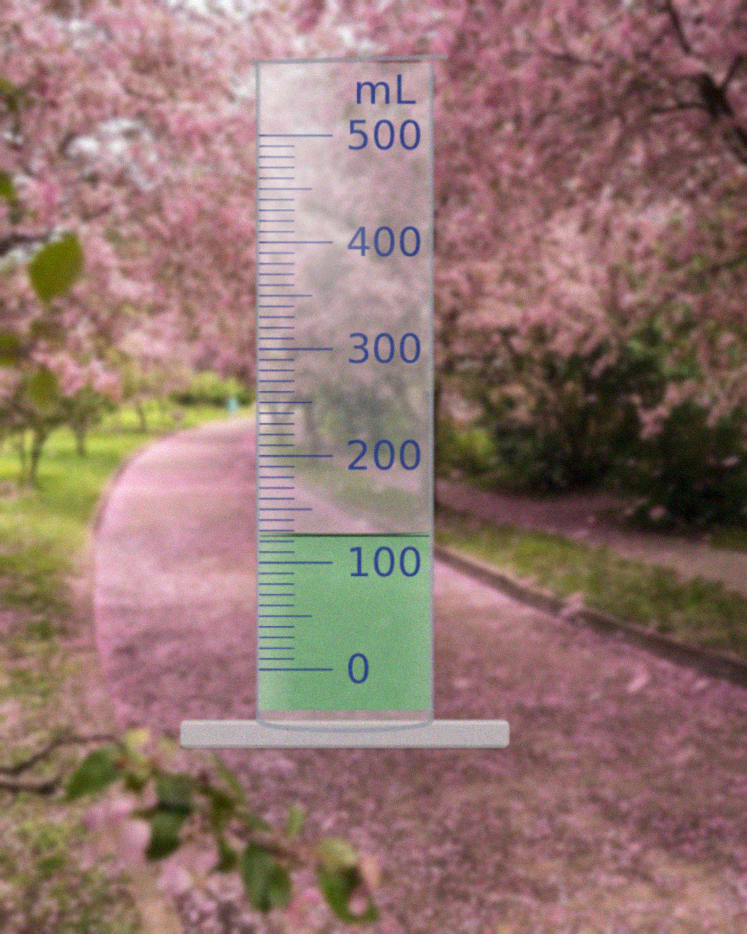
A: 125 mL
